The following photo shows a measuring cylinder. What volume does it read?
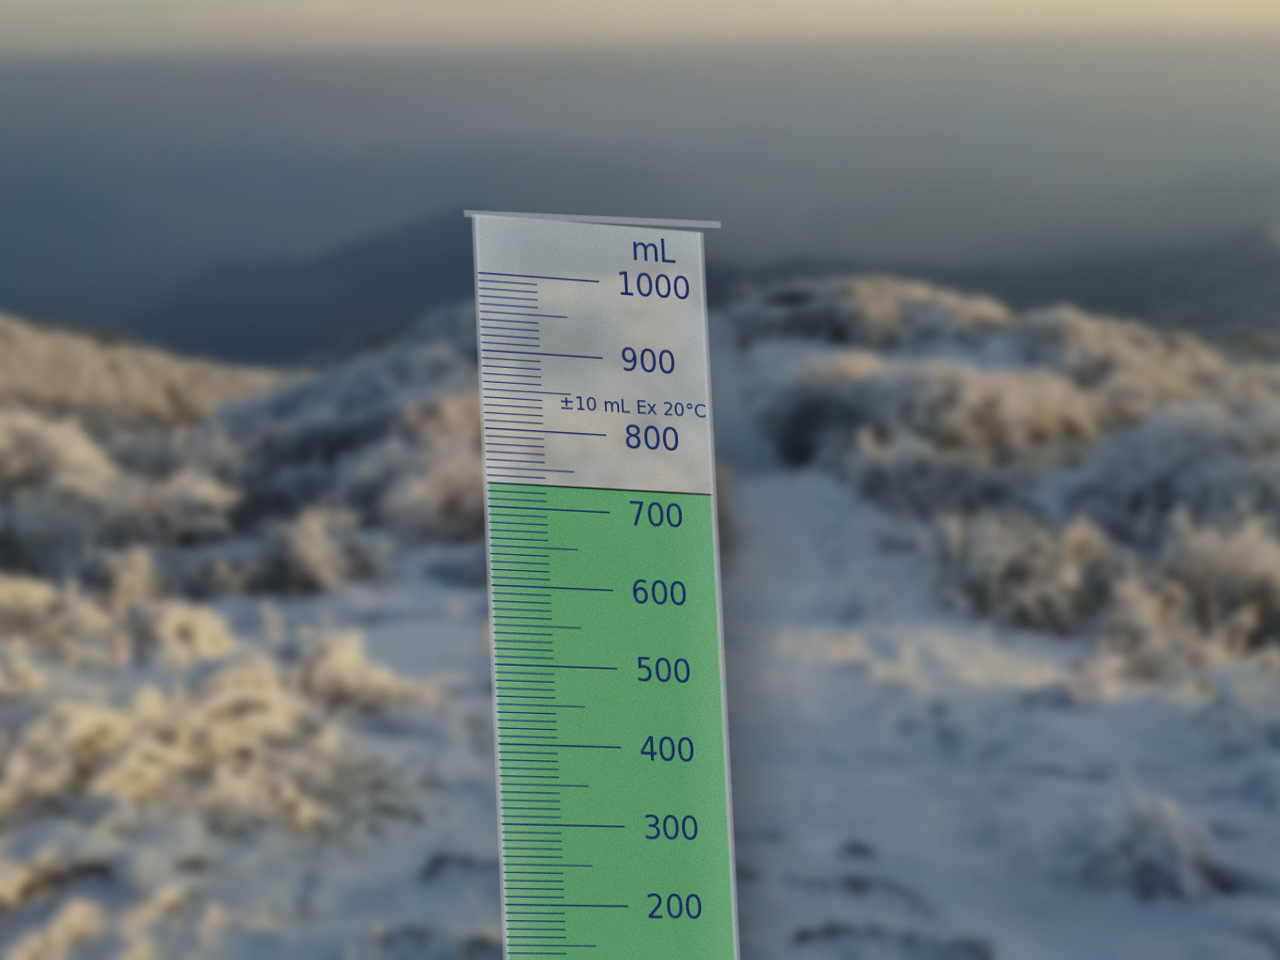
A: 730 mL
